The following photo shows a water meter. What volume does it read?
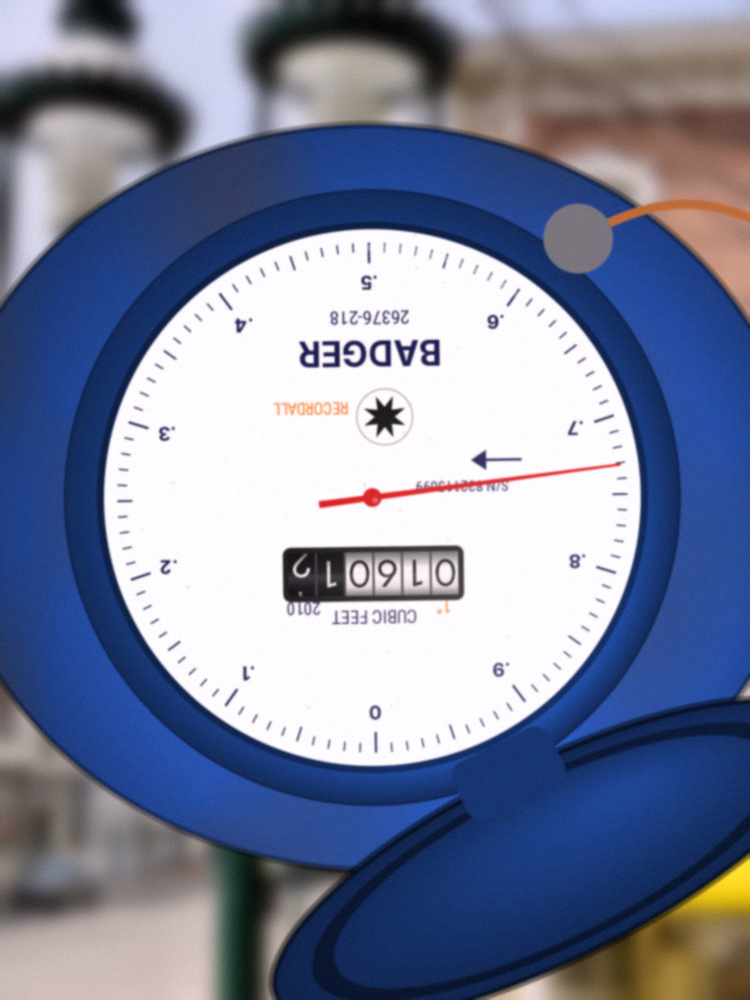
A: 16011.73 ft³
